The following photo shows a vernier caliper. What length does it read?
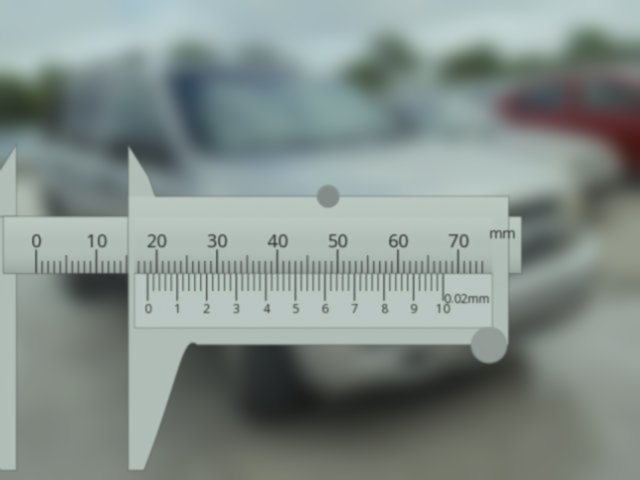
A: 18.5 mm
